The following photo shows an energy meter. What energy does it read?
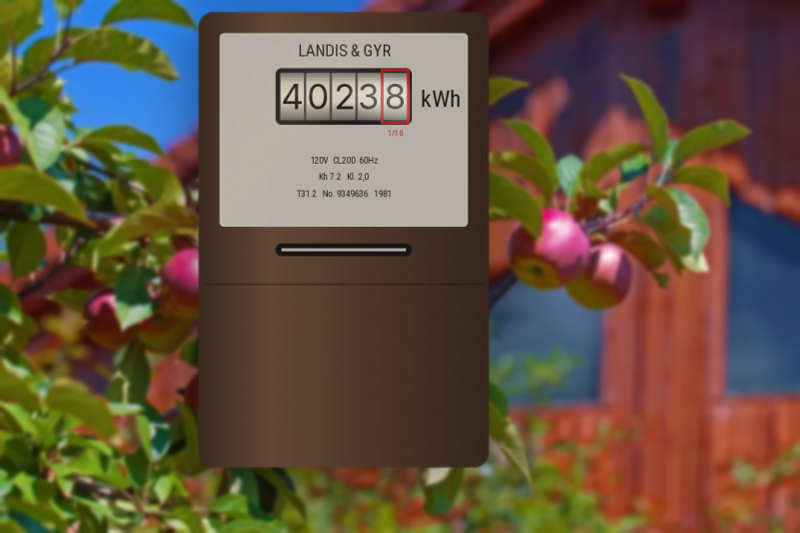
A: 4023.8 kWh
